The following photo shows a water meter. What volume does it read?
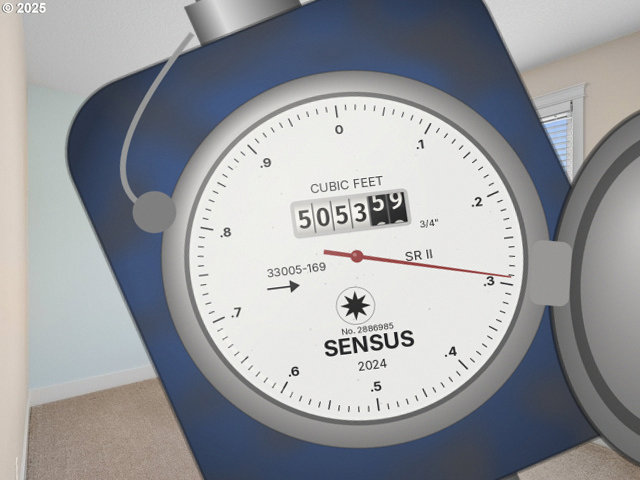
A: 505359.29 ft³
